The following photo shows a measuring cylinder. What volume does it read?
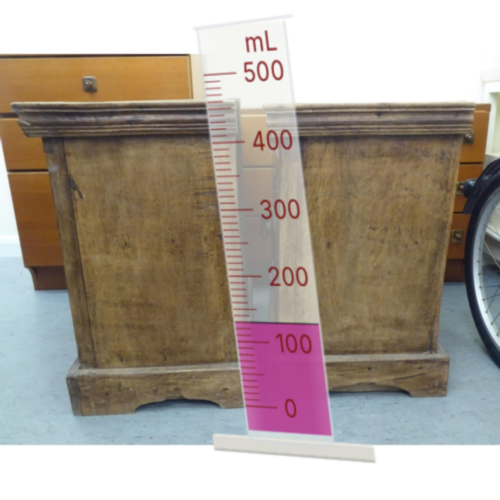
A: 130 mL
